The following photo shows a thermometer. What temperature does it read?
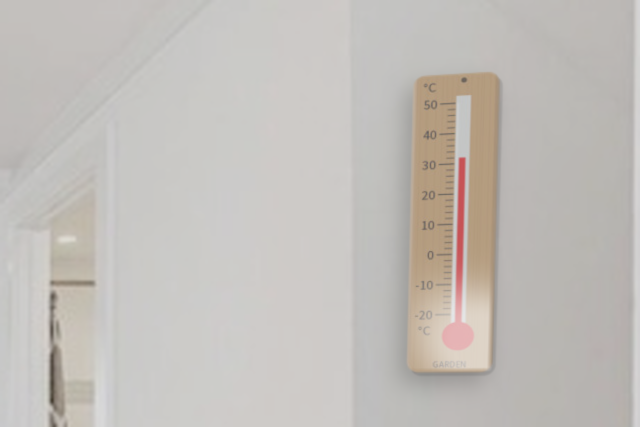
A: 32 °C
